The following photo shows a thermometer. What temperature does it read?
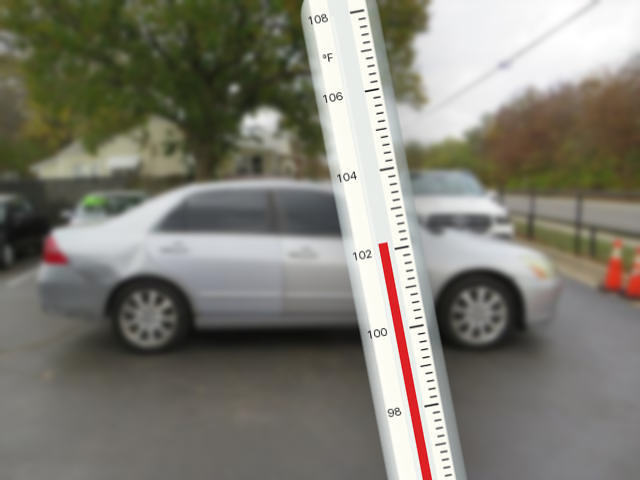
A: 102.2 °F
